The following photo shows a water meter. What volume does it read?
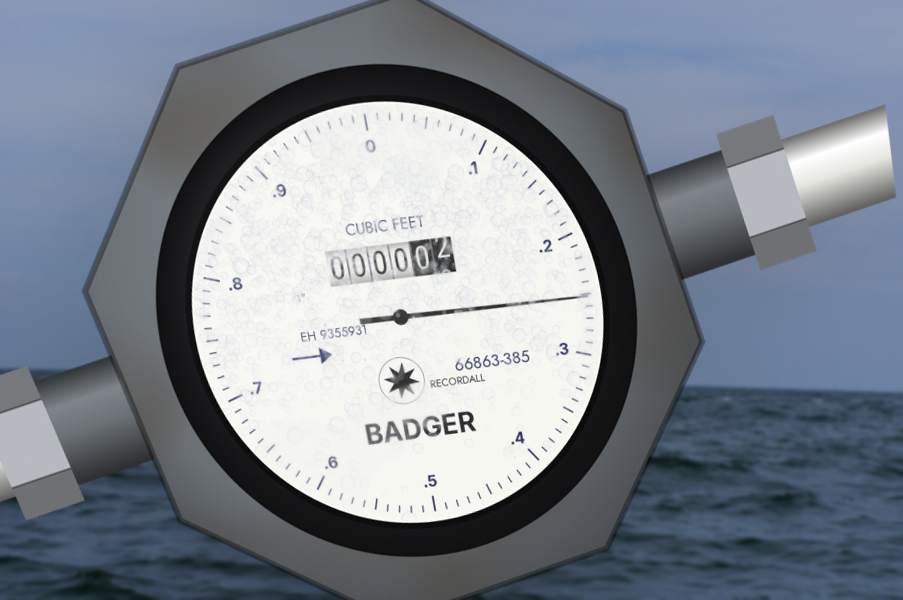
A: 2.25 ft³
